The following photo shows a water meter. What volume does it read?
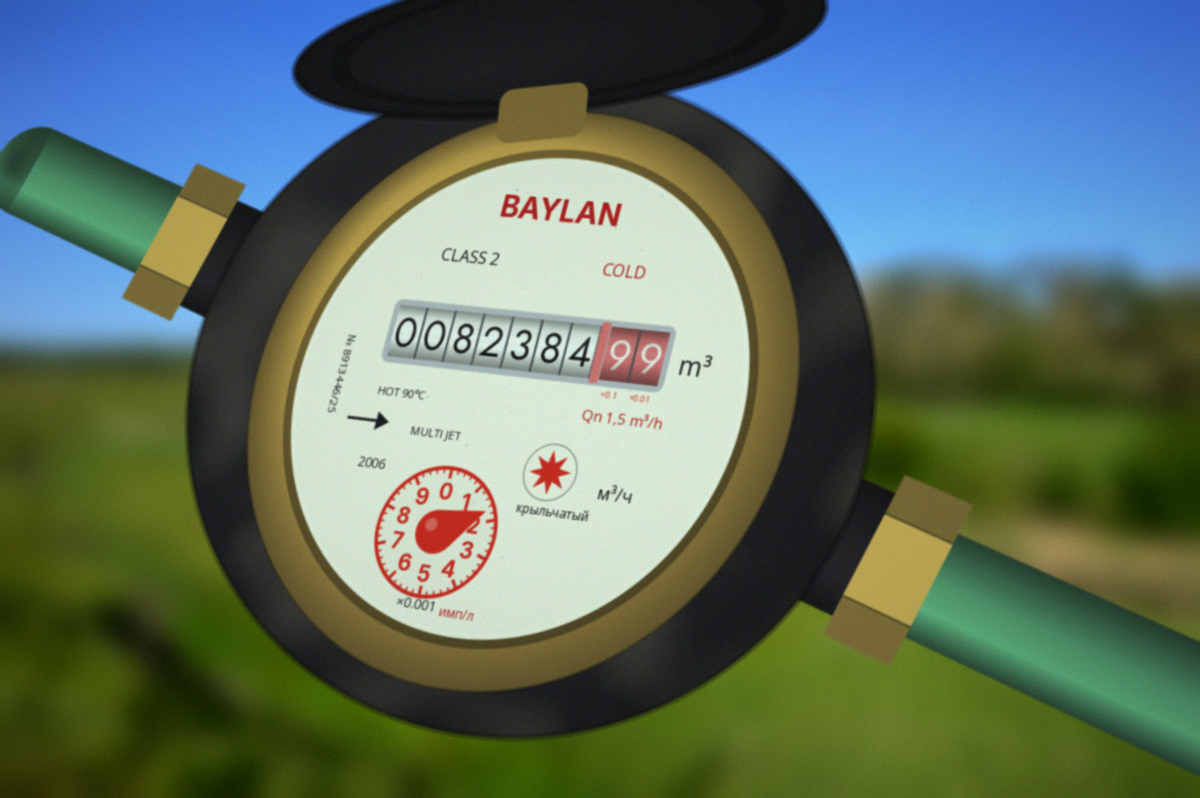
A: 82384.991 m³
